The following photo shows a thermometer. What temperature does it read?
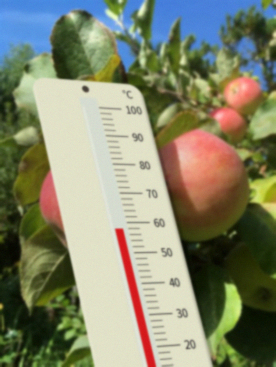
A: 58 °C
